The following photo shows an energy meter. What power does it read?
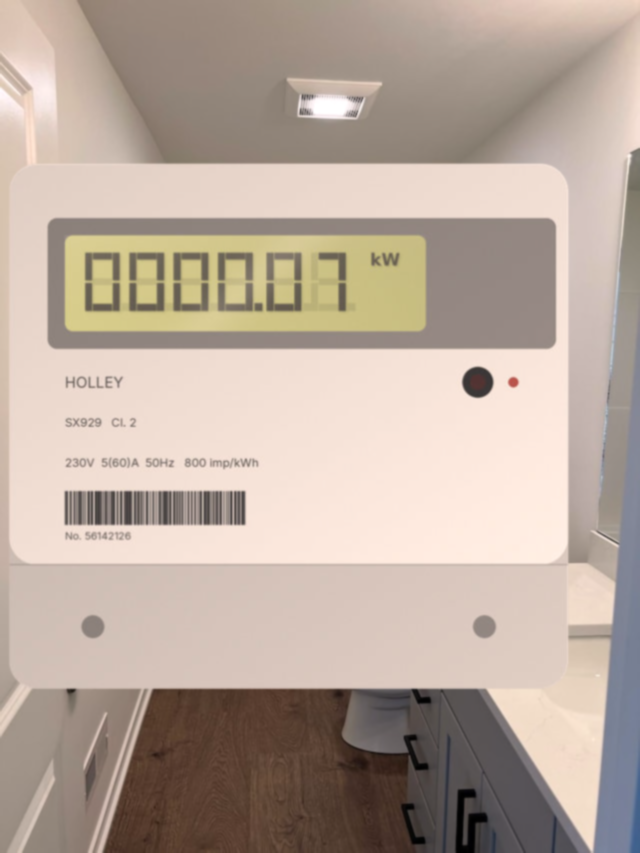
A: 0.07 kW
